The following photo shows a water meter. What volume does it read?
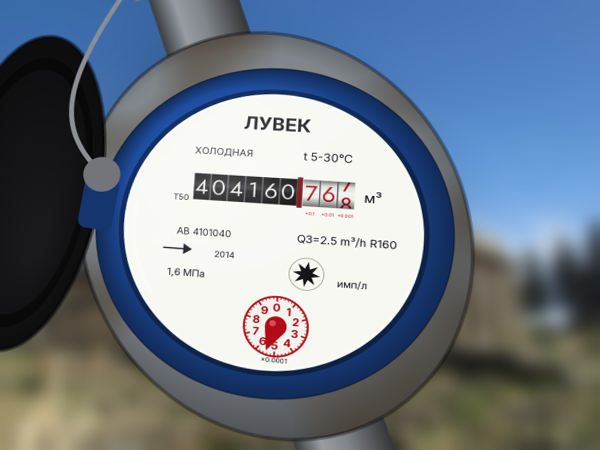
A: 404160.7675 m³
